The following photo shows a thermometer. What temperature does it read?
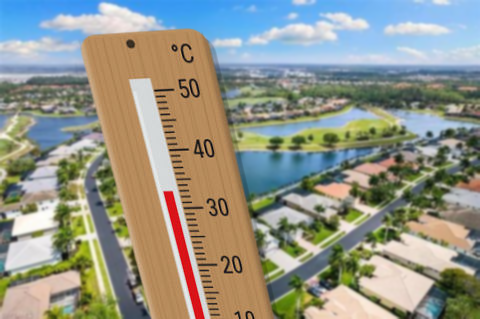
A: 33 °C
